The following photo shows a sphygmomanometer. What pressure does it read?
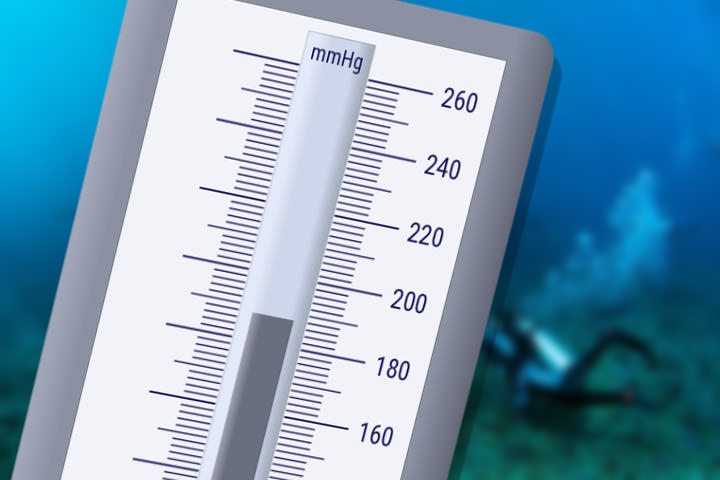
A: 188 mmHg
